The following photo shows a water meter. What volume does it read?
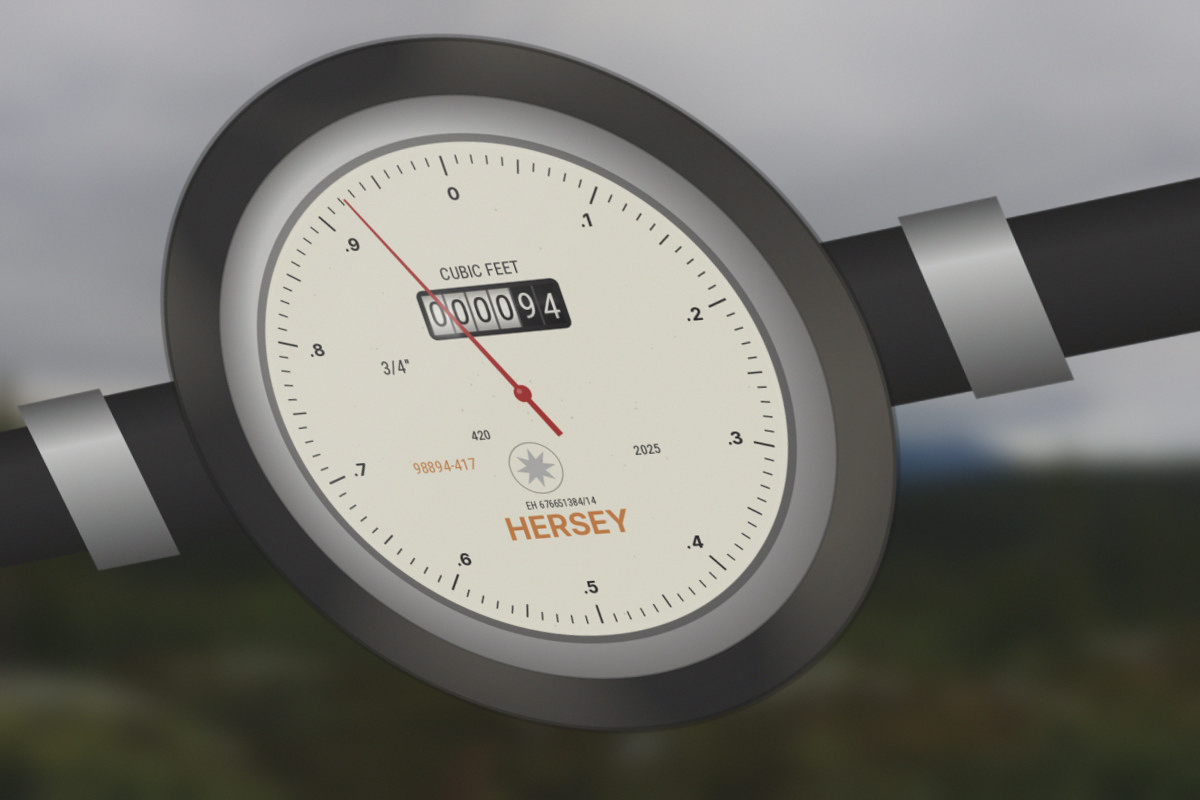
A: 93.92 ft³
